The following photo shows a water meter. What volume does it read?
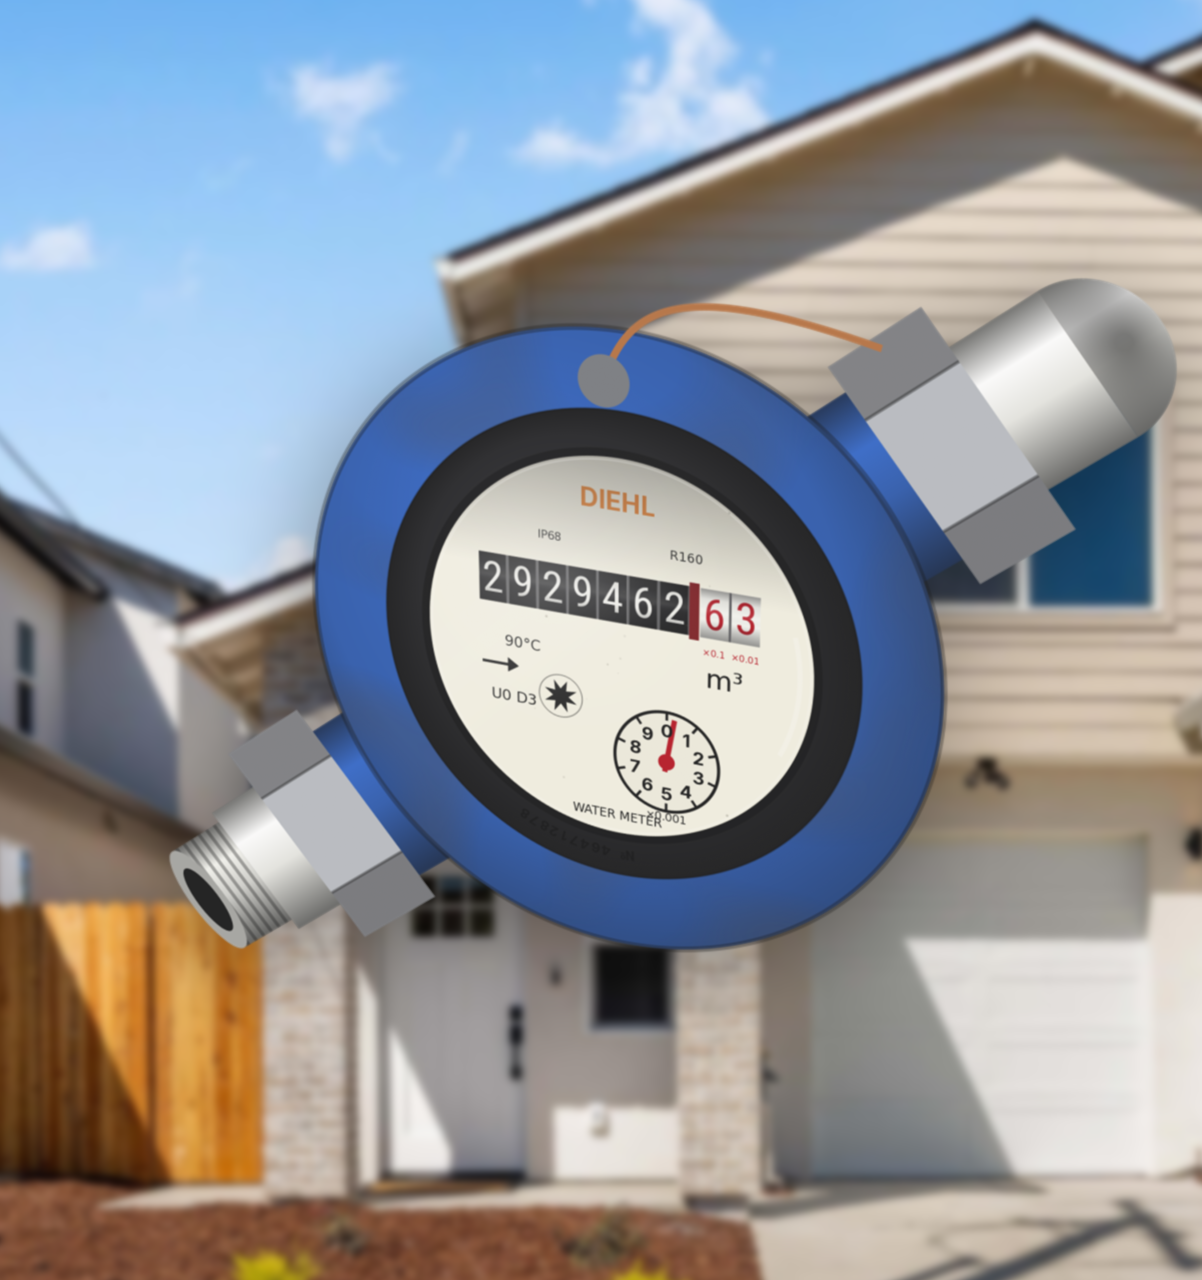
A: 2929462.630 m³
